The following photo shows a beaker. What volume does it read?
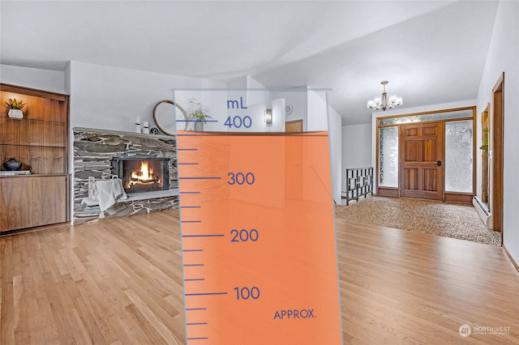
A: 375 mL
